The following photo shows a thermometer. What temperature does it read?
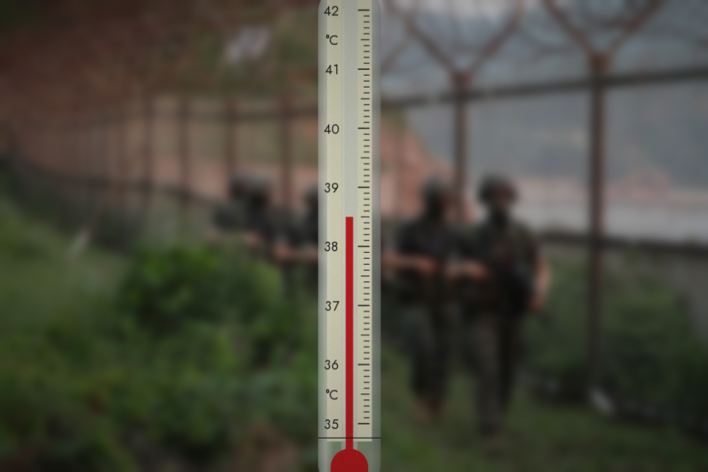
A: 38.5 °C
